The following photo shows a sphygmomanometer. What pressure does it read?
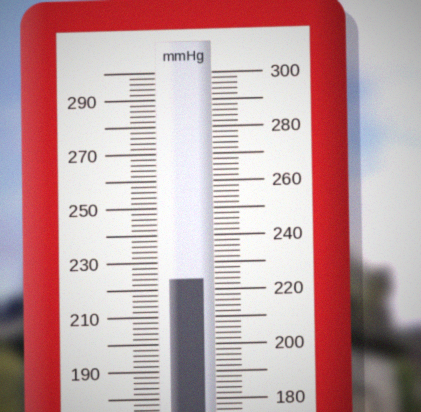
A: 224 mmHg
